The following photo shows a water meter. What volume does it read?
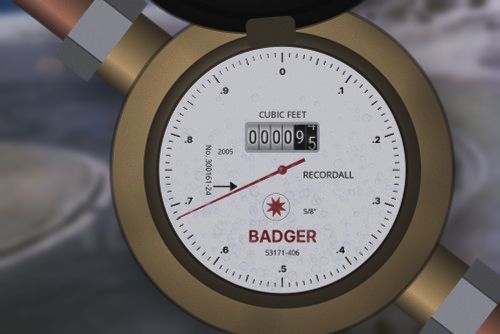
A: 94.68 ft³
